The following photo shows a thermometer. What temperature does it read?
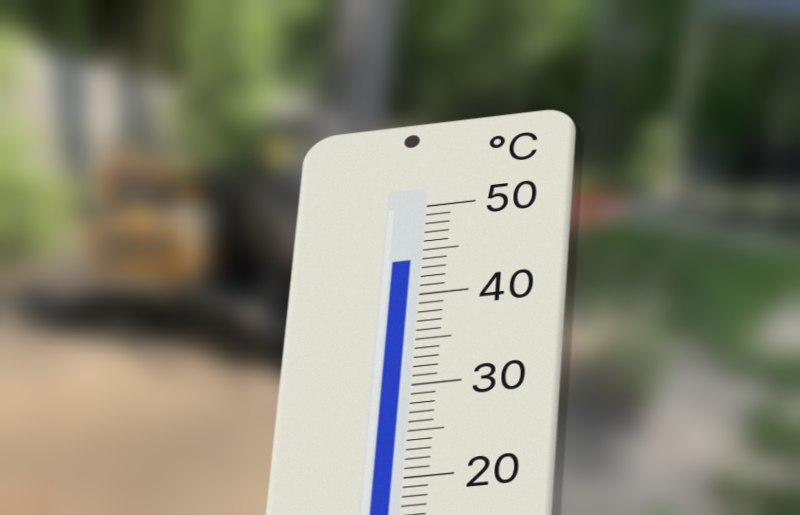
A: 44 °C
